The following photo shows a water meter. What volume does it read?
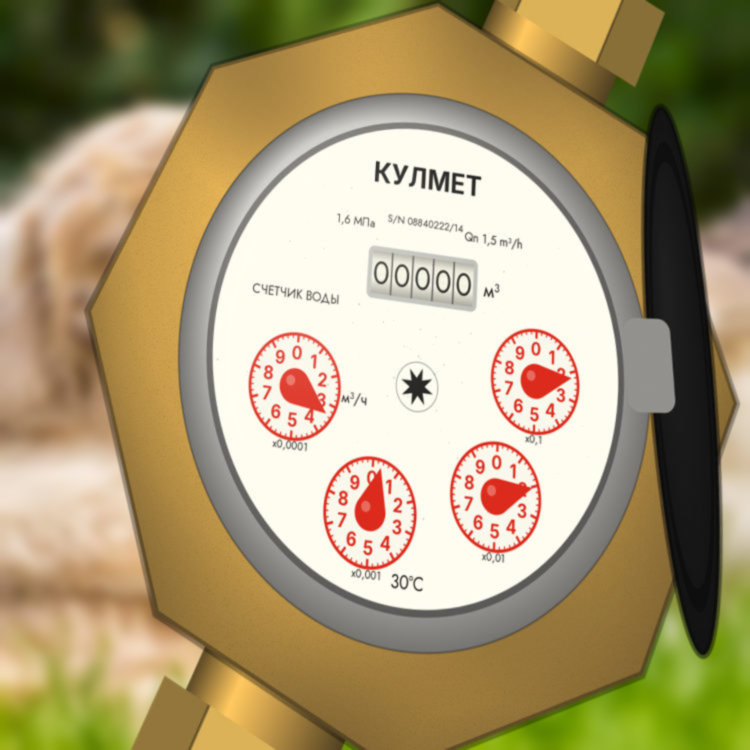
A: 0.2203 m³
